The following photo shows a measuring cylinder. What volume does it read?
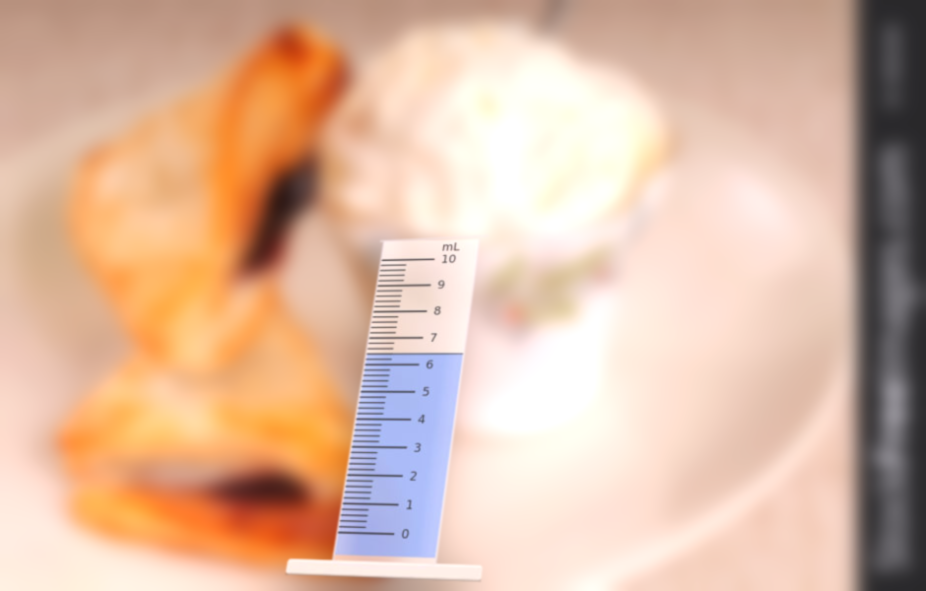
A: 6.4 mL
